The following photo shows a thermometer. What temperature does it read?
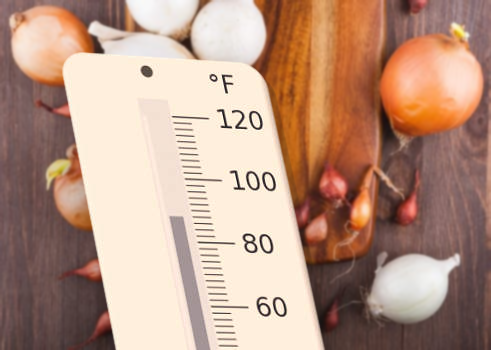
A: 88 °F
